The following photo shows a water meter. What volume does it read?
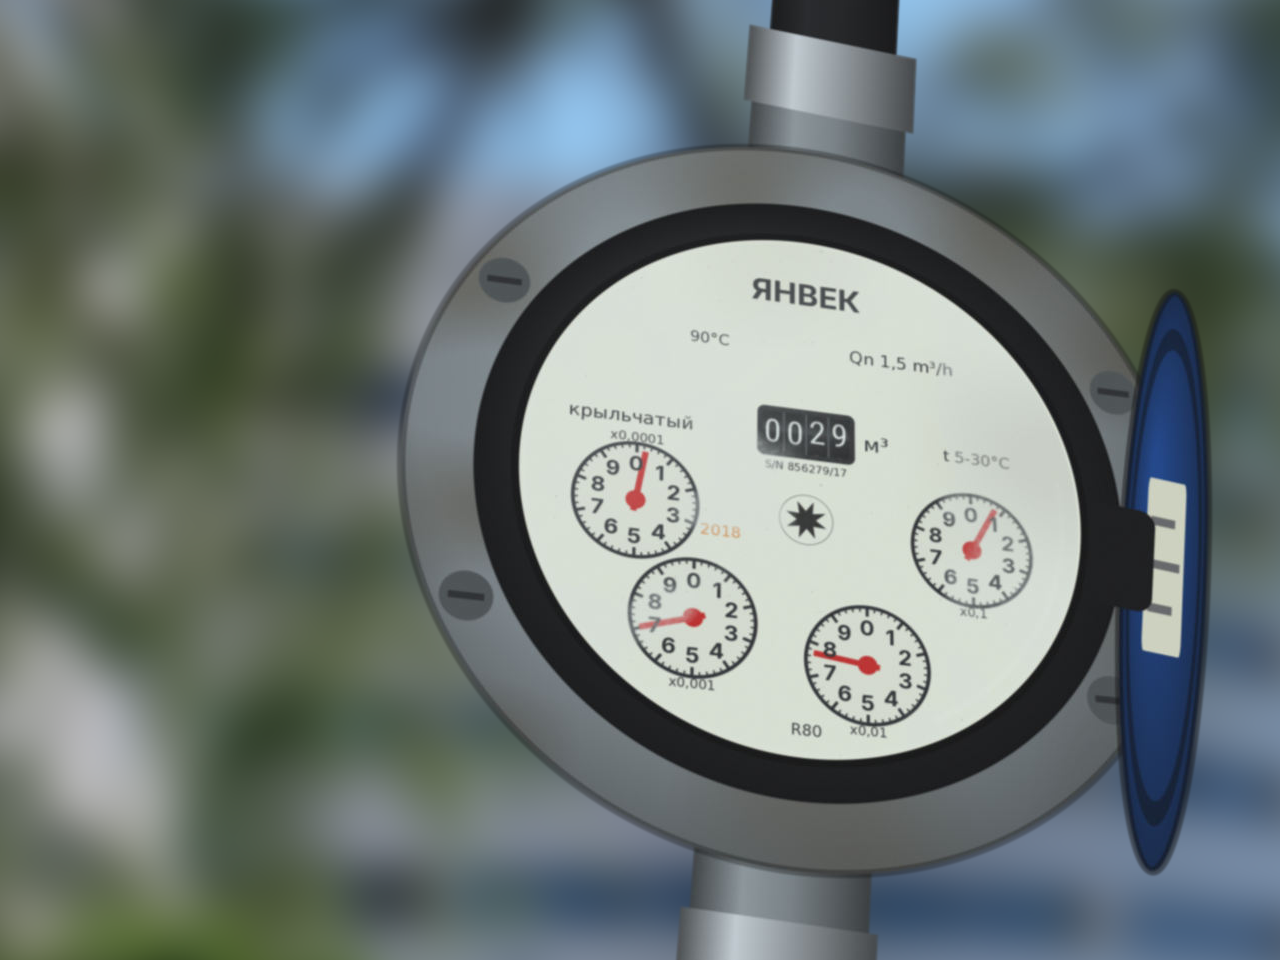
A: 29.0770 m³
